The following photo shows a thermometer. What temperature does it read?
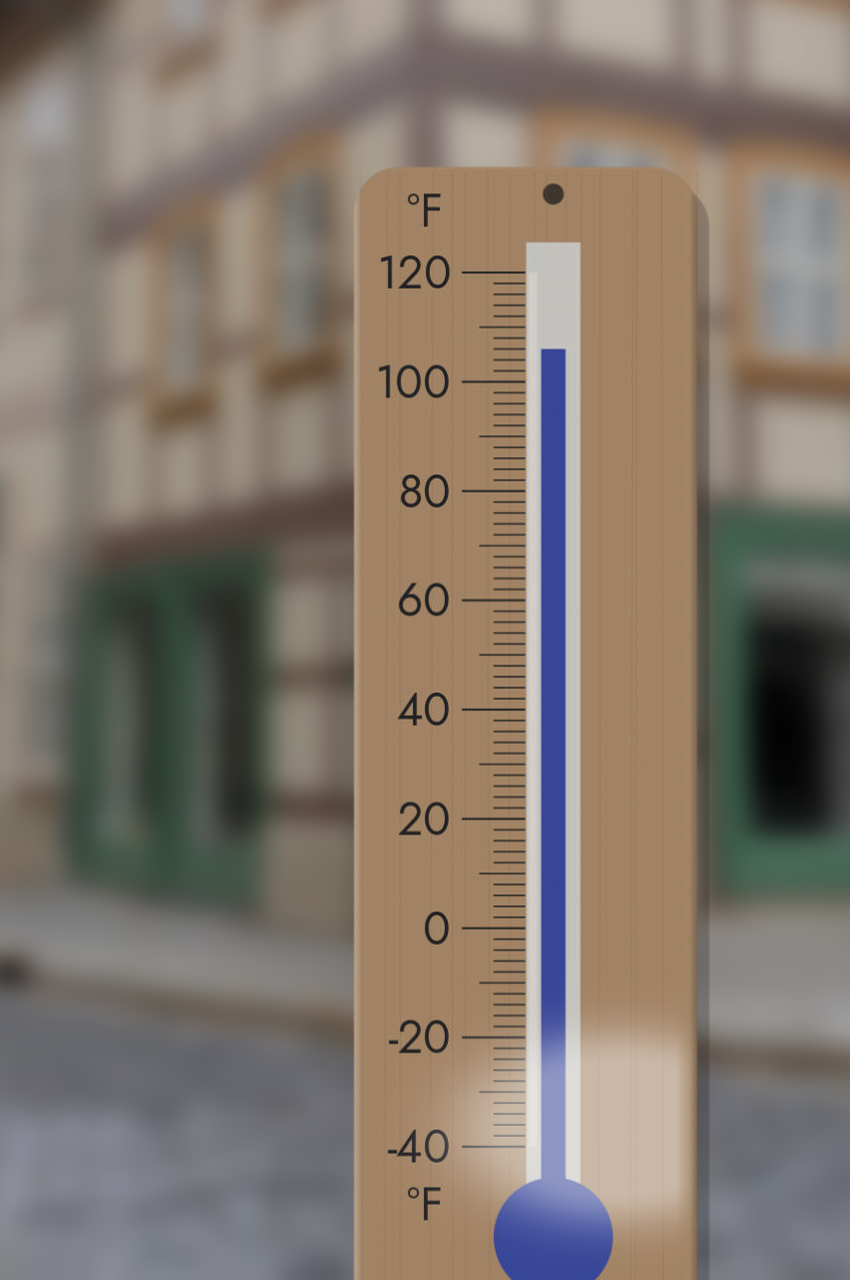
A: 106 °F
